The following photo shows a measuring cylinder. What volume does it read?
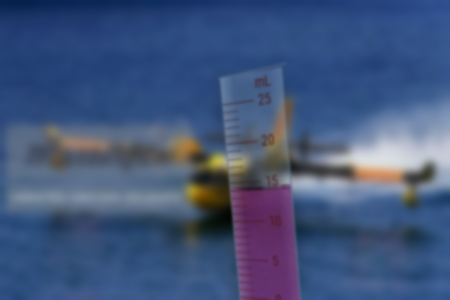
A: 14 mL
